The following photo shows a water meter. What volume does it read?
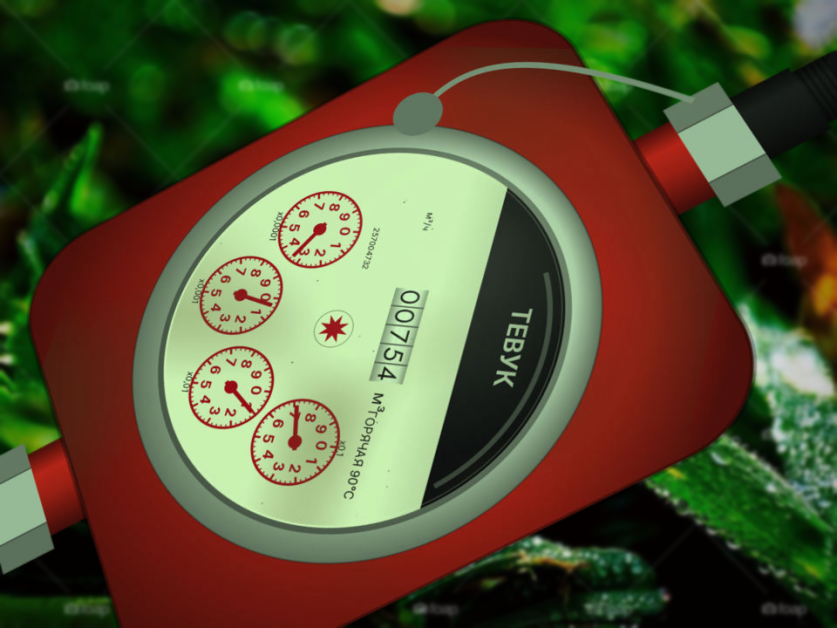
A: 754.7103 m³
